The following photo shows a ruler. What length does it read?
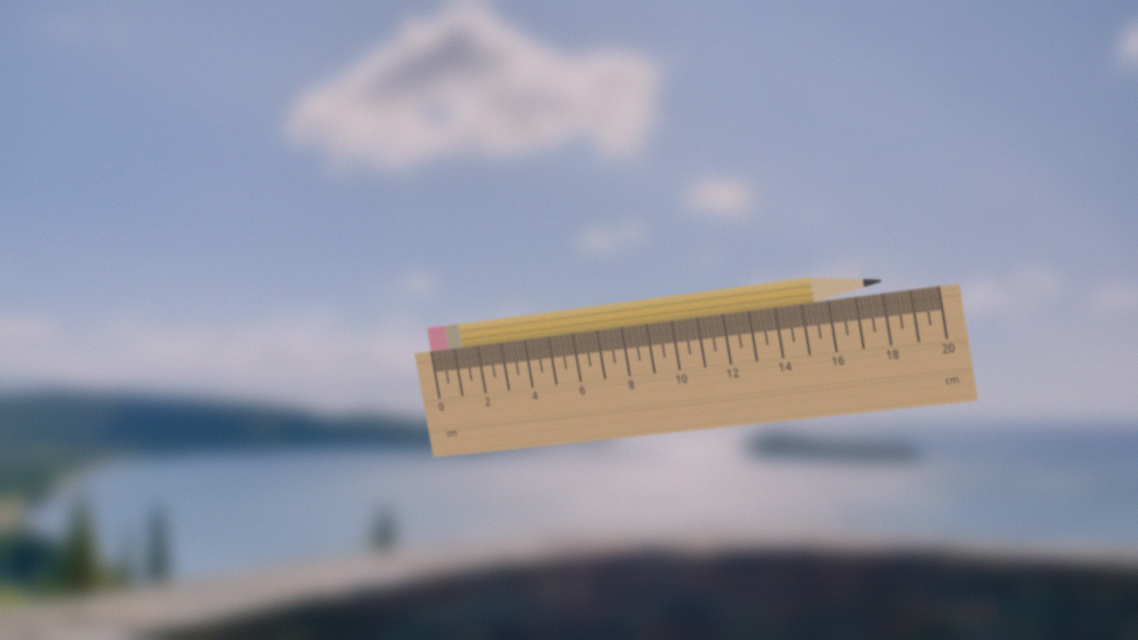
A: 18 cm
